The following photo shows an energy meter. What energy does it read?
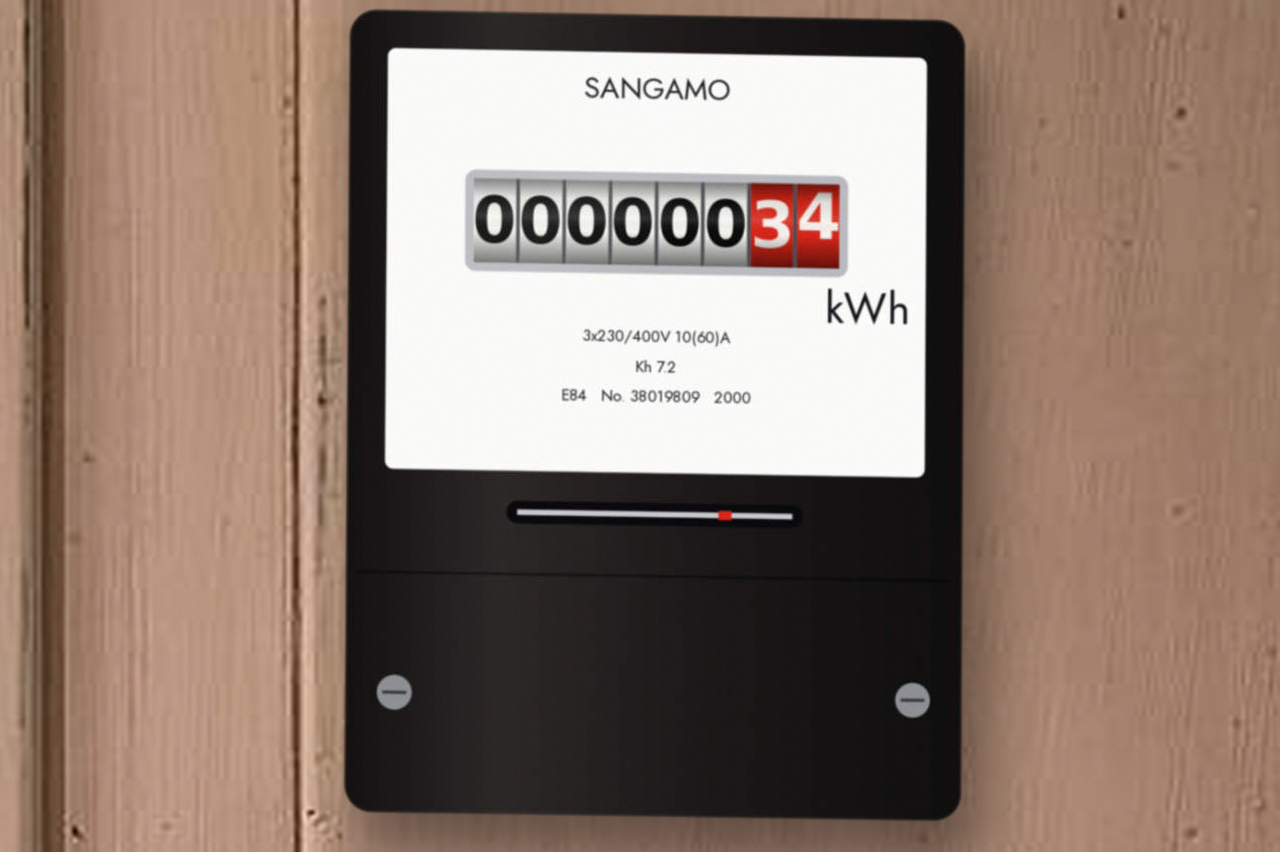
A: 0.34 kWh
